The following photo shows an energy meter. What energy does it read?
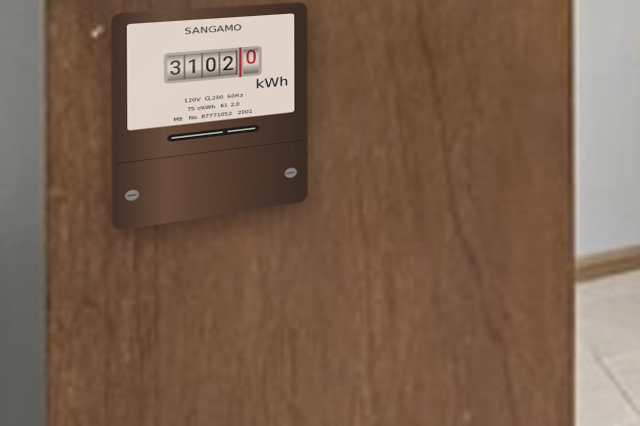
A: 3102.0 kWh
